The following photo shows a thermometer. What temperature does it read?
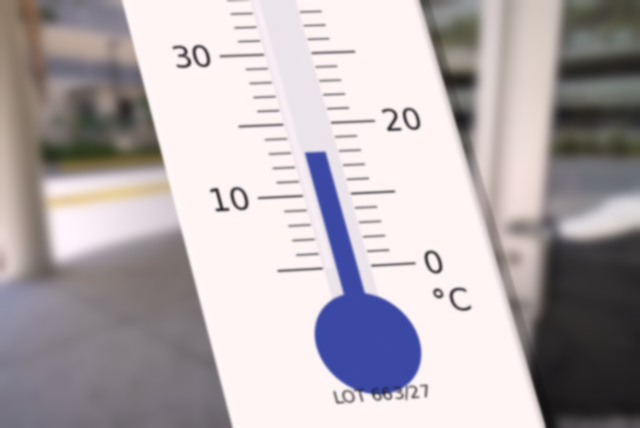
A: 16 °C
